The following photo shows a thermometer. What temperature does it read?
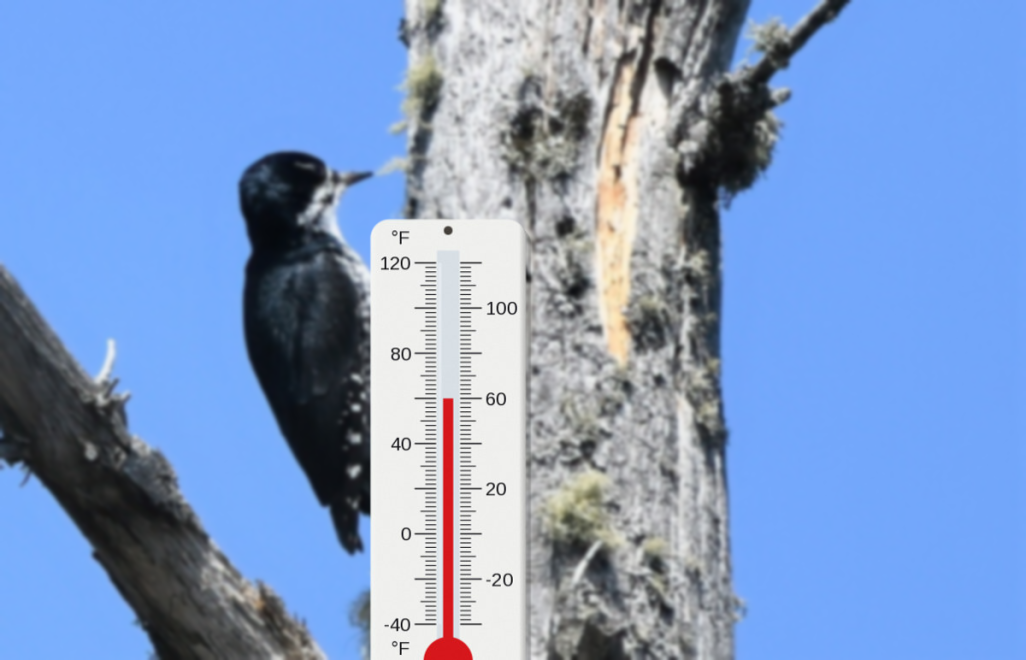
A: 60 °F
